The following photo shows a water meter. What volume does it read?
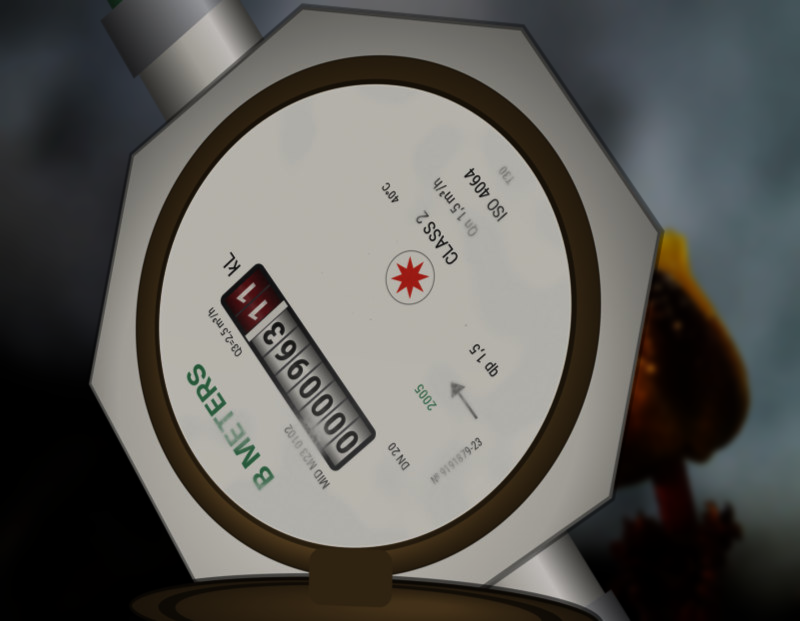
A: 963.11 kL
